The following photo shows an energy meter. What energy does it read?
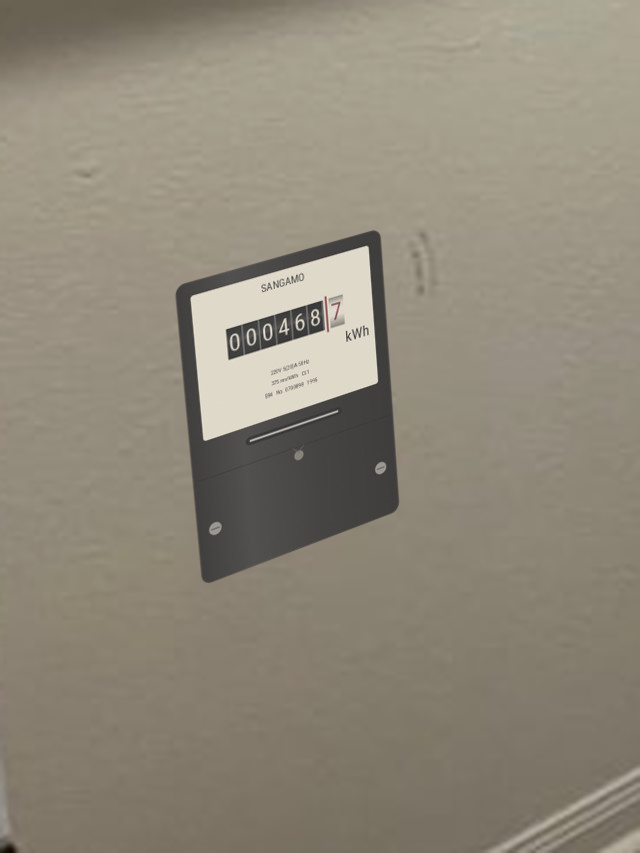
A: 468.7 kWh
